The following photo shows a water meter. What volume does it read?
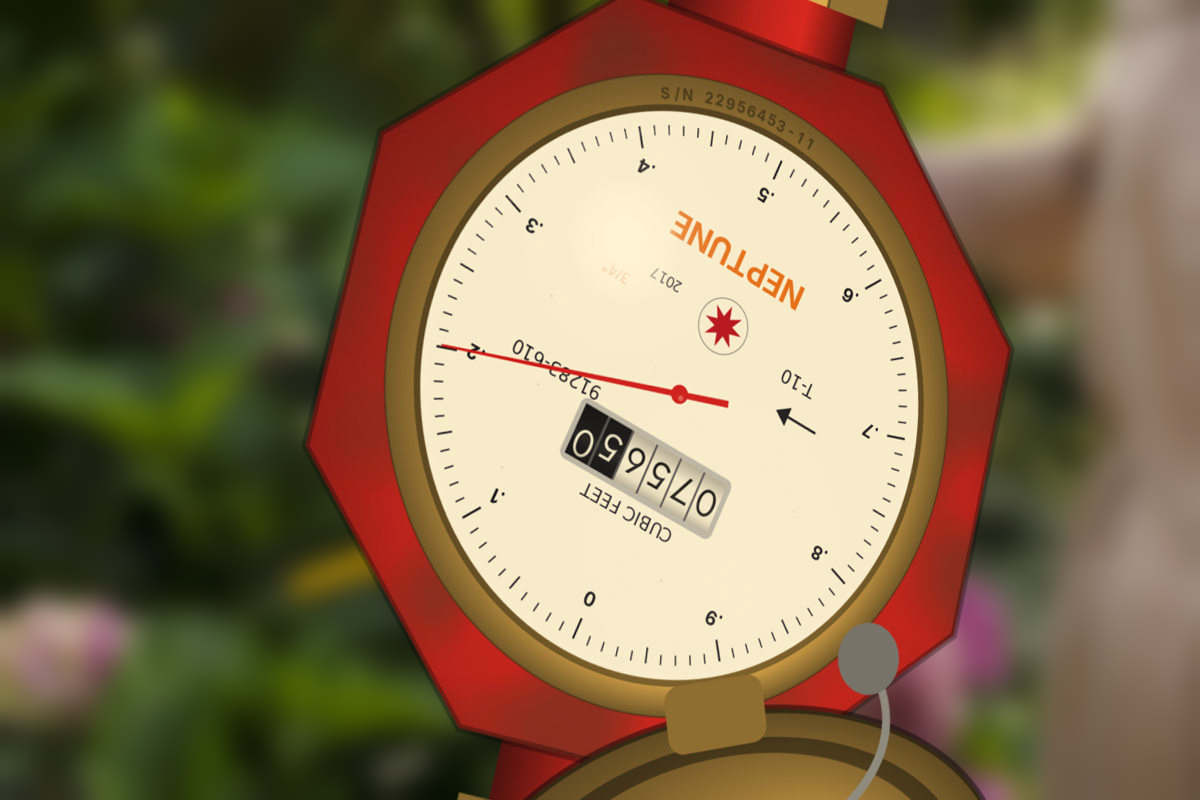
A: 75650.20 ft³
